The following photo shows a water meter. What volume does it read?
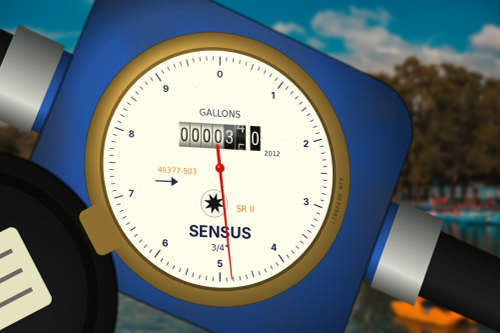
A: 344.8 gal
